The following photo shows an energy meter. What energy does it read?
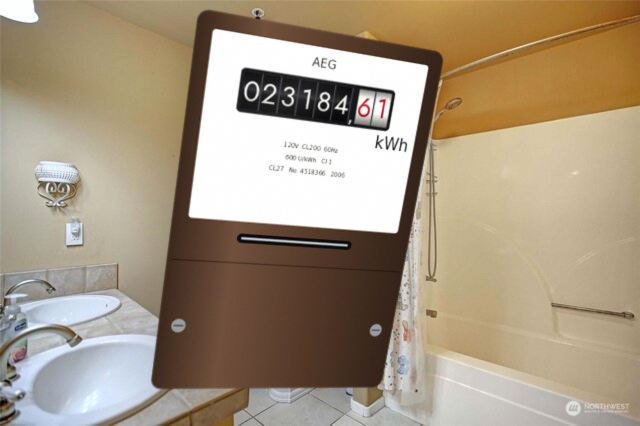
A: 23184.61 kWh
